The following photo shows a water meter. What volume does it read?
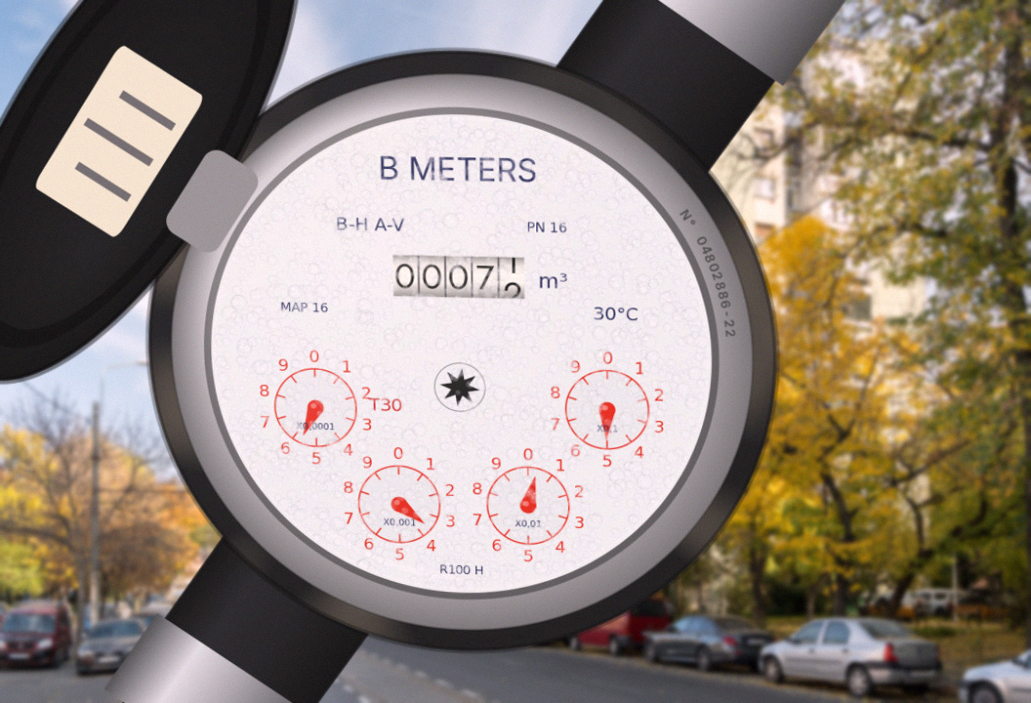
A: 71.5035 m³
